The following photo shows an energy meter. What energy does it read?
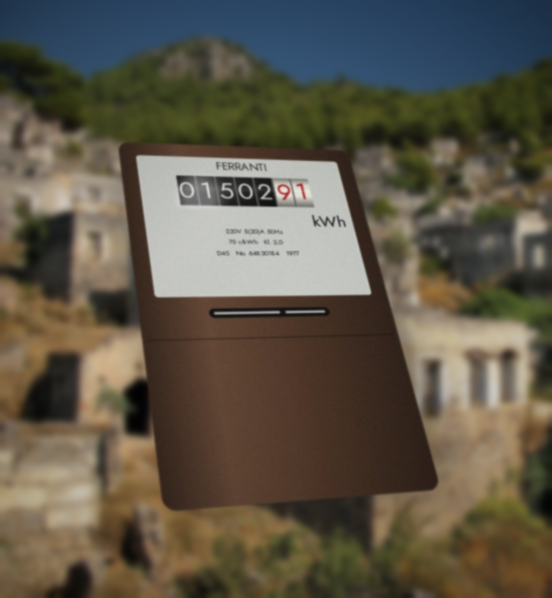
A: 1502.91 kWh
